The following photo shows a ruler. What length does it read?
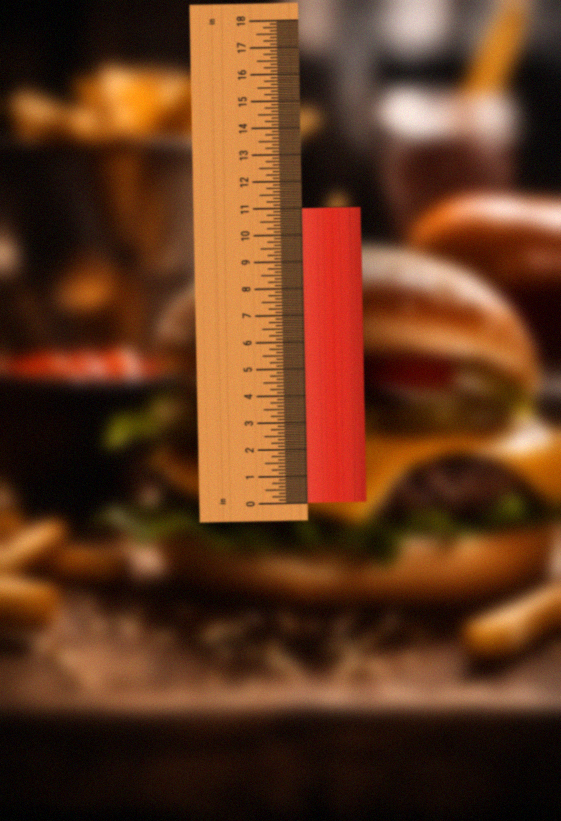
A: 11 in
